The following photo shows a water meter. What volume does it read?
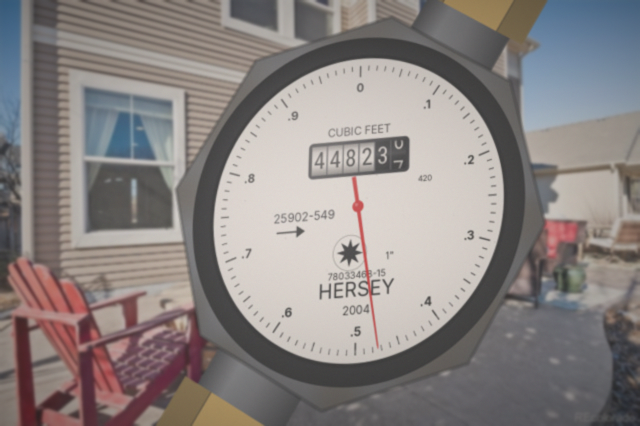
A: 448236.47 ft³
